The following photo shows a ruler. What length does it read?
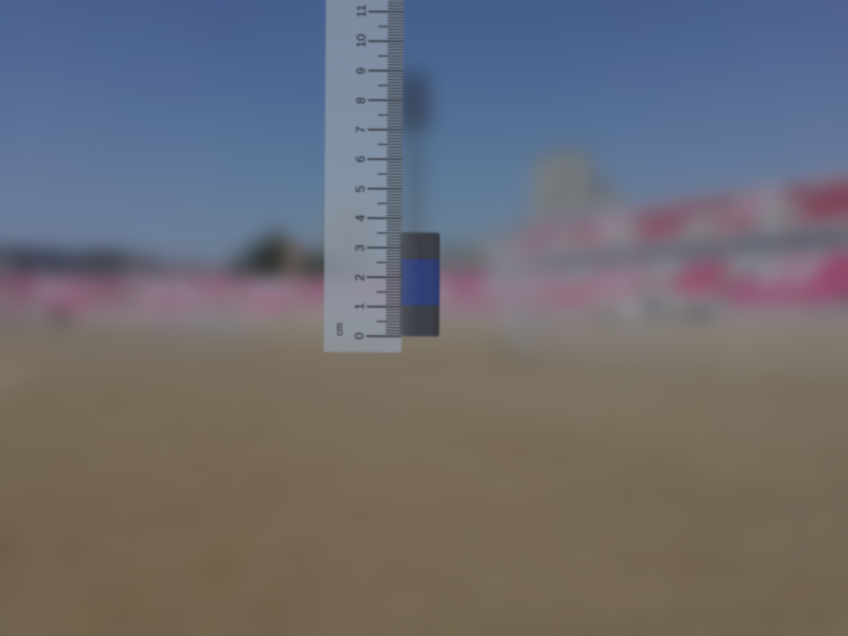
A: 3.5 cm
